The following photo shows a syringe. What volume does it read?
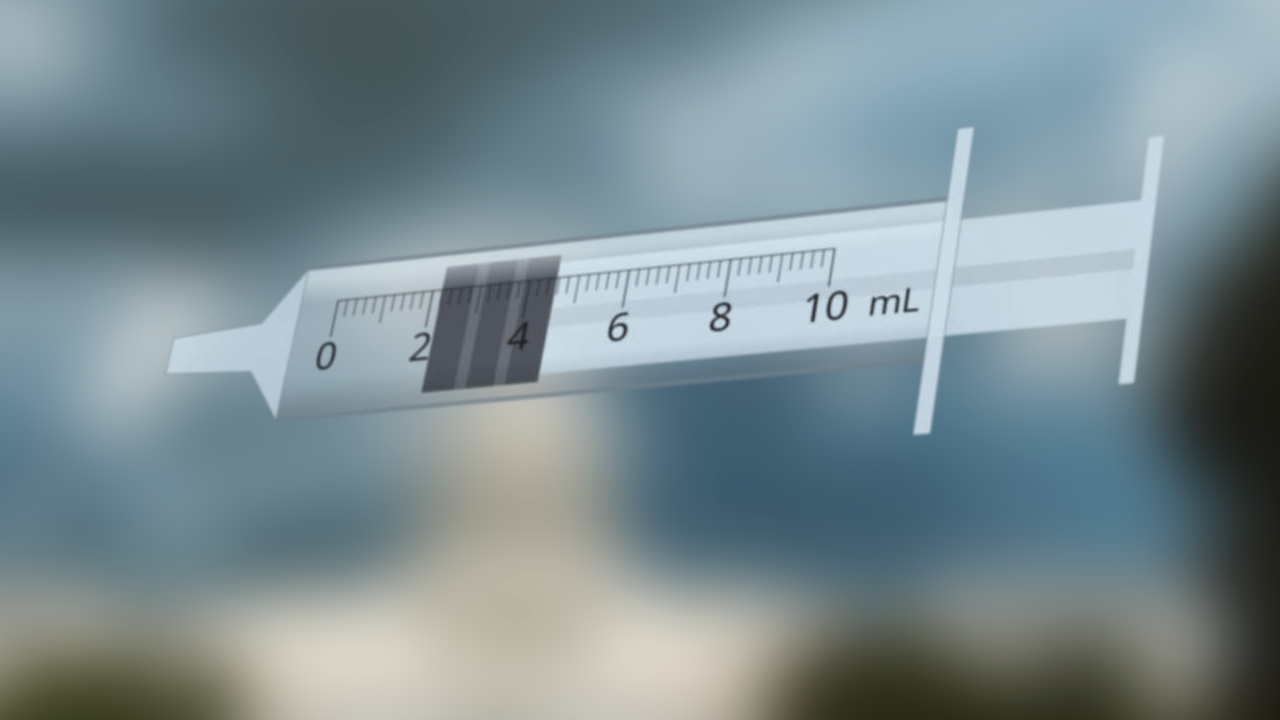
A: 2.2 mL
